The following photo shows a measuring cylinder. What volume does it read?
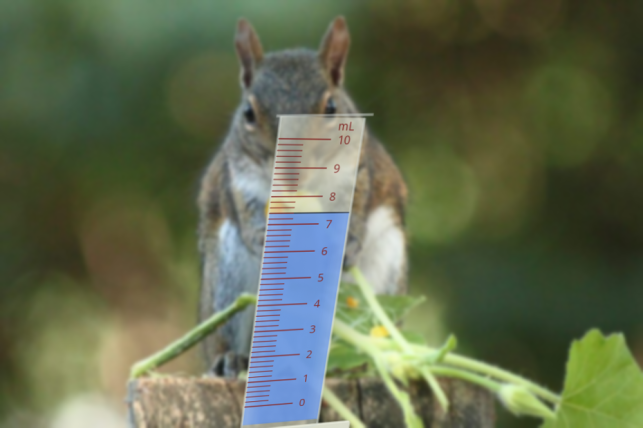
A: 7.4 mL
